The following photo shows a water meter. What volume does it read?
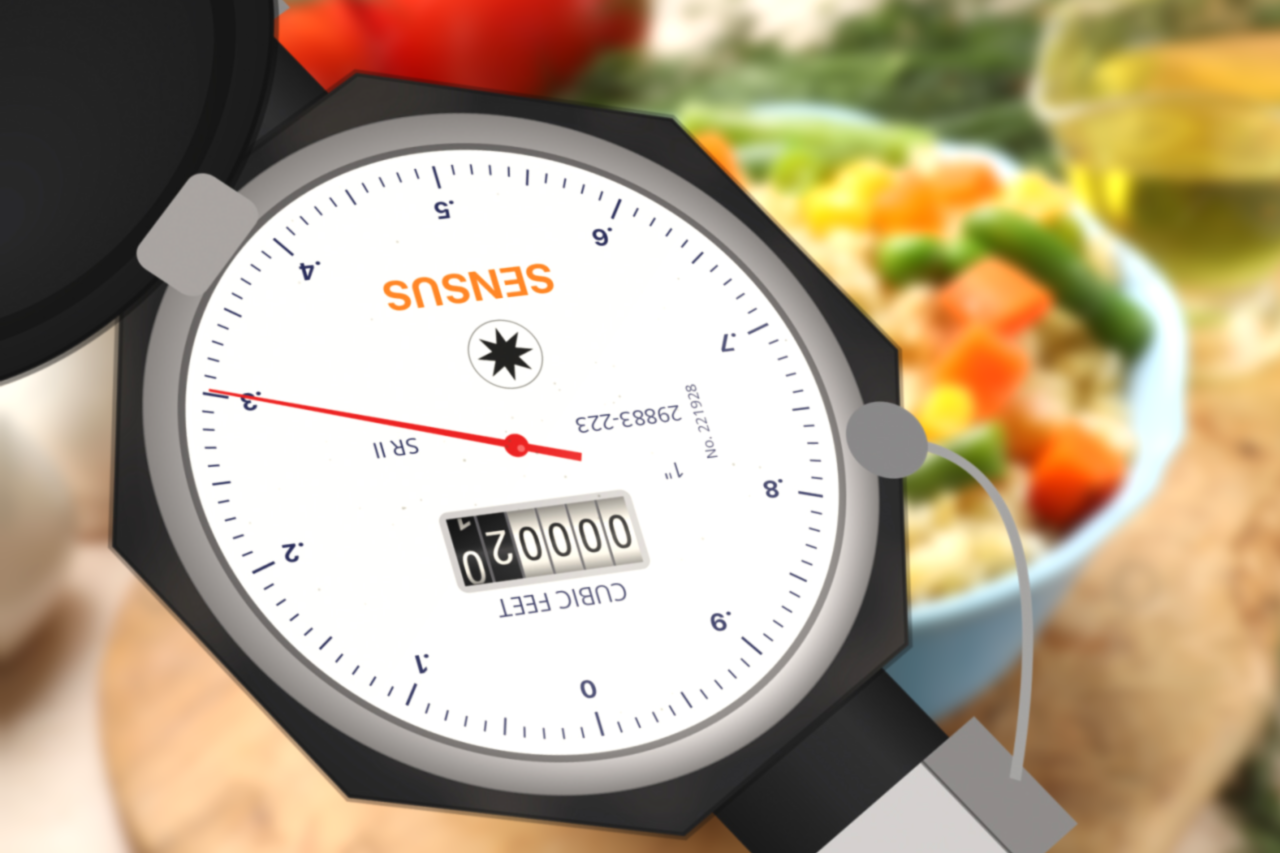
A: 20.30 ft³
